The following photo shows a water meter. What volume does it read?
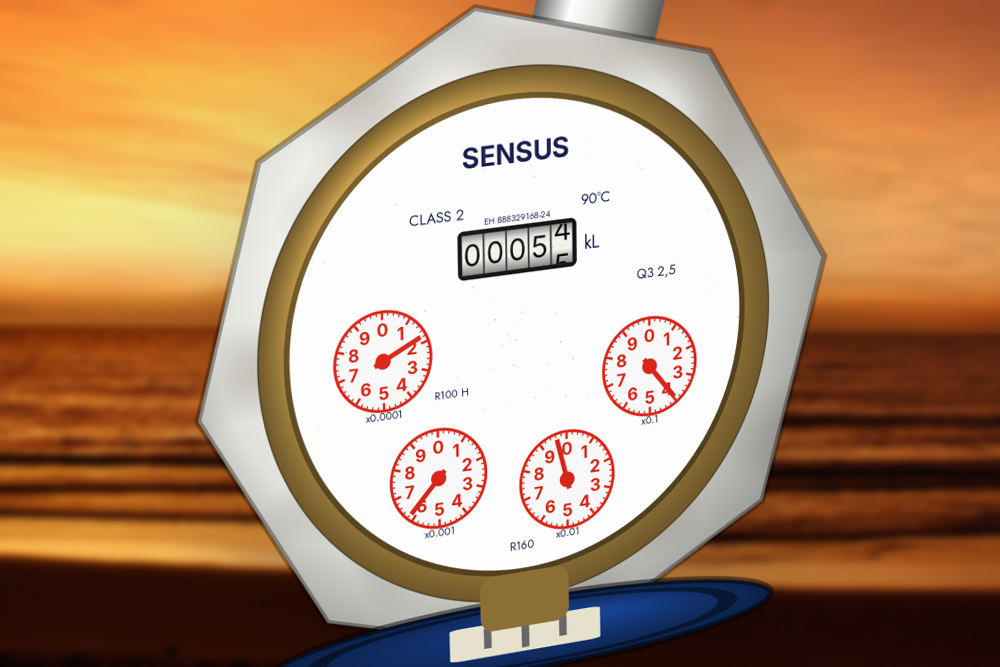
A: 54.3961 kL
